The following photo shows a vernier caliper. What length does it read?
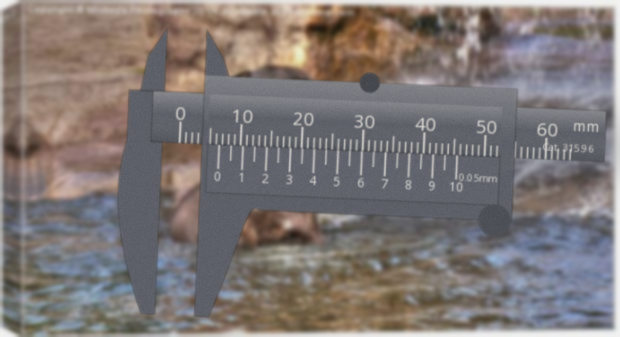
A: 6.5 mm
